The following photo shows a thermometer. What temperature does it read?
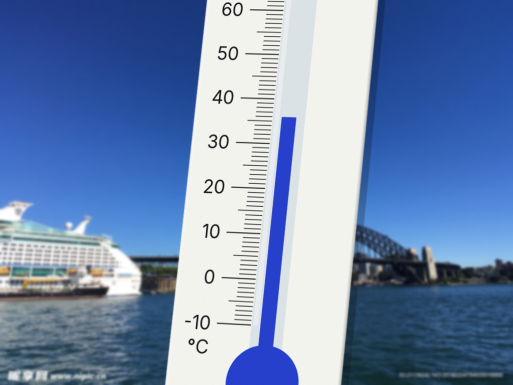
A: 36 °C
